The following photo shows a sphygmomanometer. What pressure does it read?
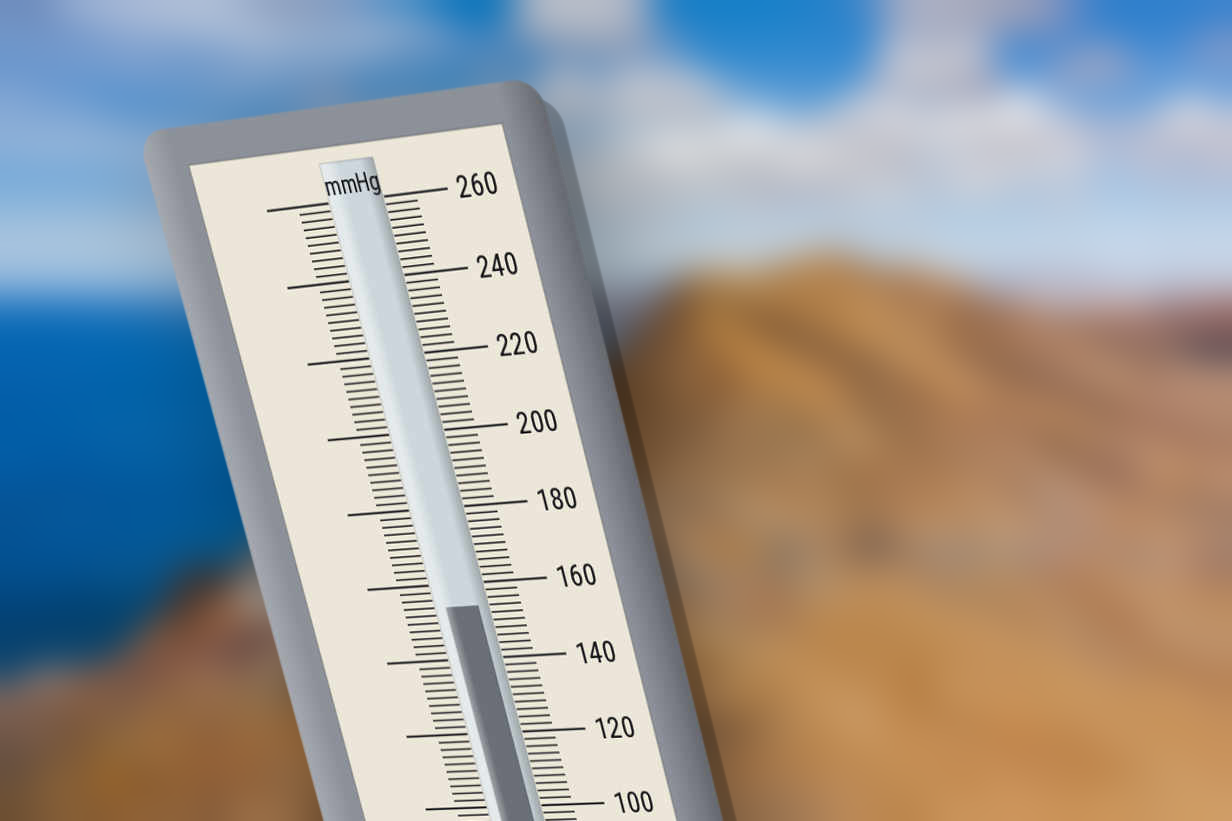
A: 154 mmHg
